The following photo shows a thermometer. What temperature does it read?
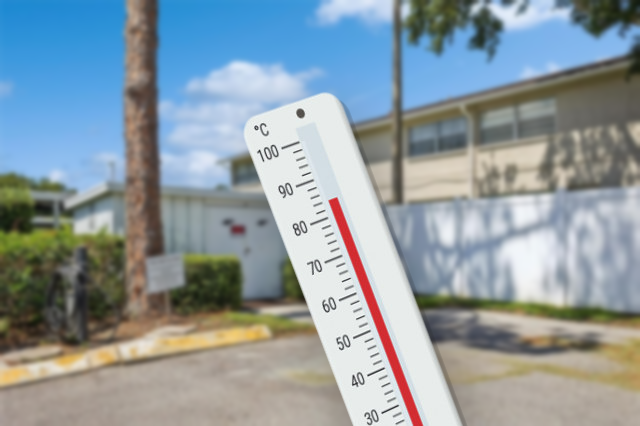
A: 84 °C
